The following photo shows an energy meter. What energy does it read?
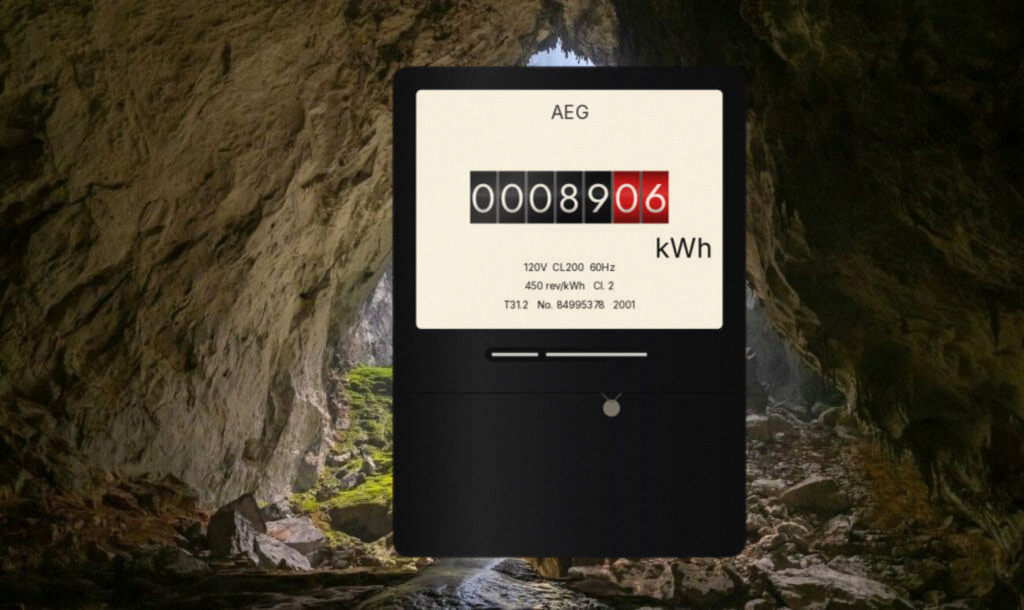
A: 89.06 kWh
